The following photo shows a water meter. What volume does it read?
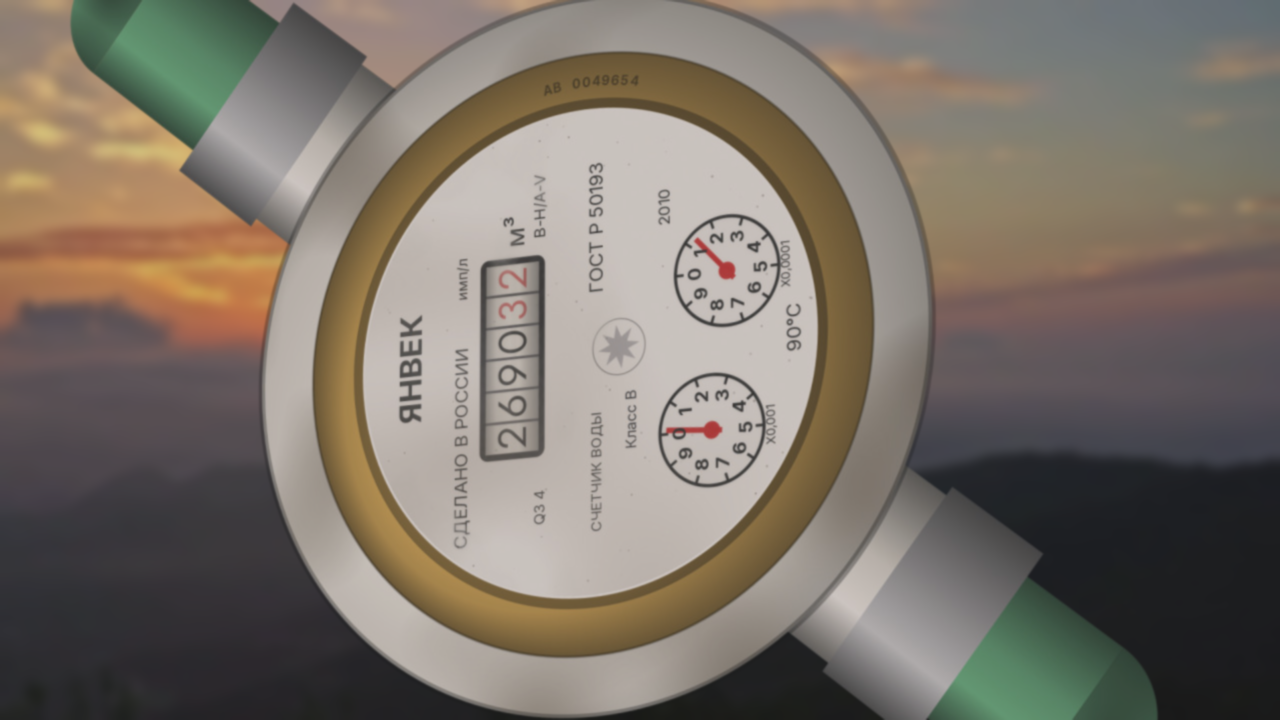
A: 2690.3201 m³
